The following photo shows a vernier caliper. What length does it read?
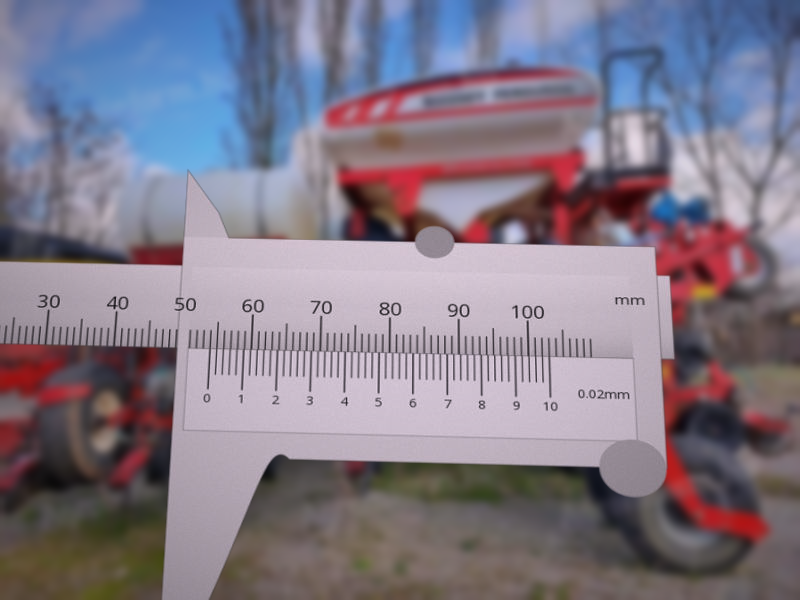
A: 54.0 mm
